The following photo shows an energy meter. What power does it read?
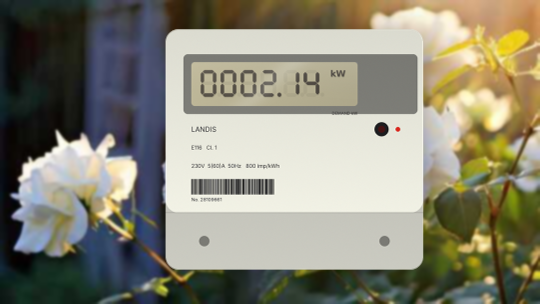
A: 2.14 kW
